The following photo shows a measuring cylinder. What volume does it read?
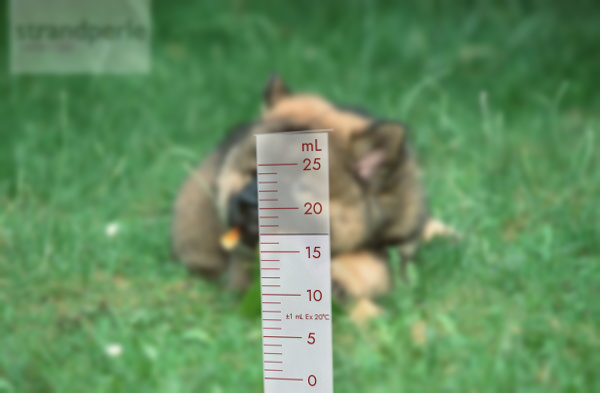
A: 17 mL
